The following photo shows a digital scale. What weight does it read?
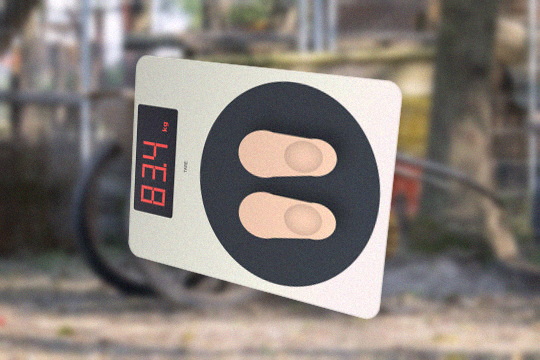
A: 83.4 kg
